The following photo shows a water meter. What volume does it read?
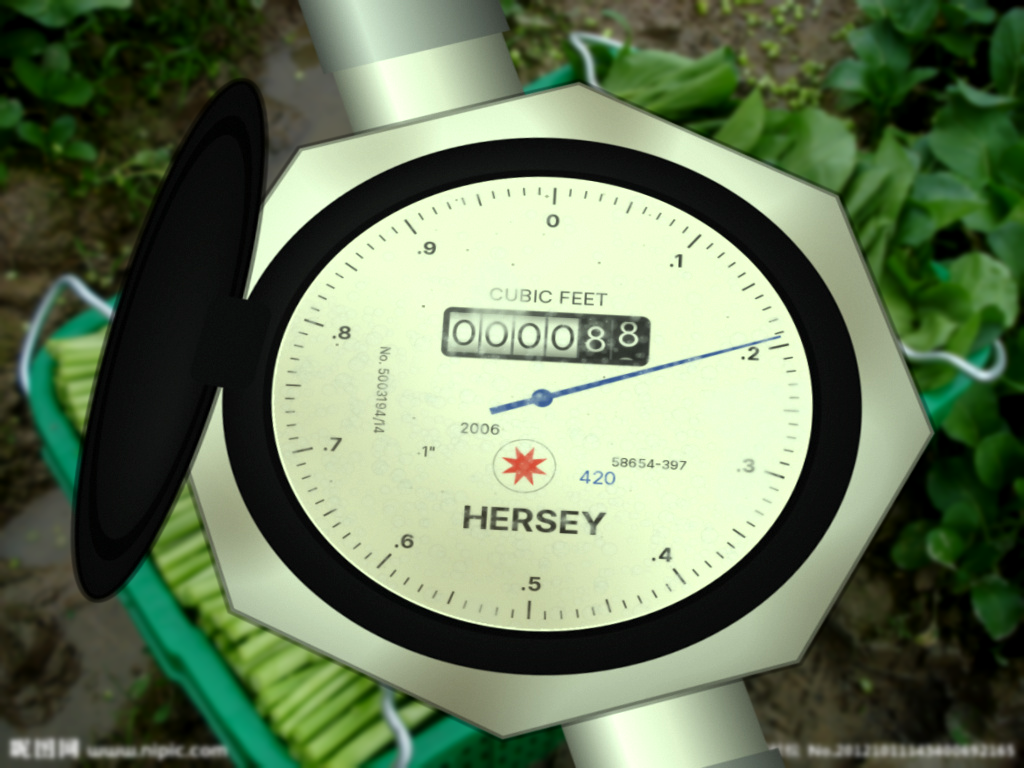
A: 88.19 ft³
